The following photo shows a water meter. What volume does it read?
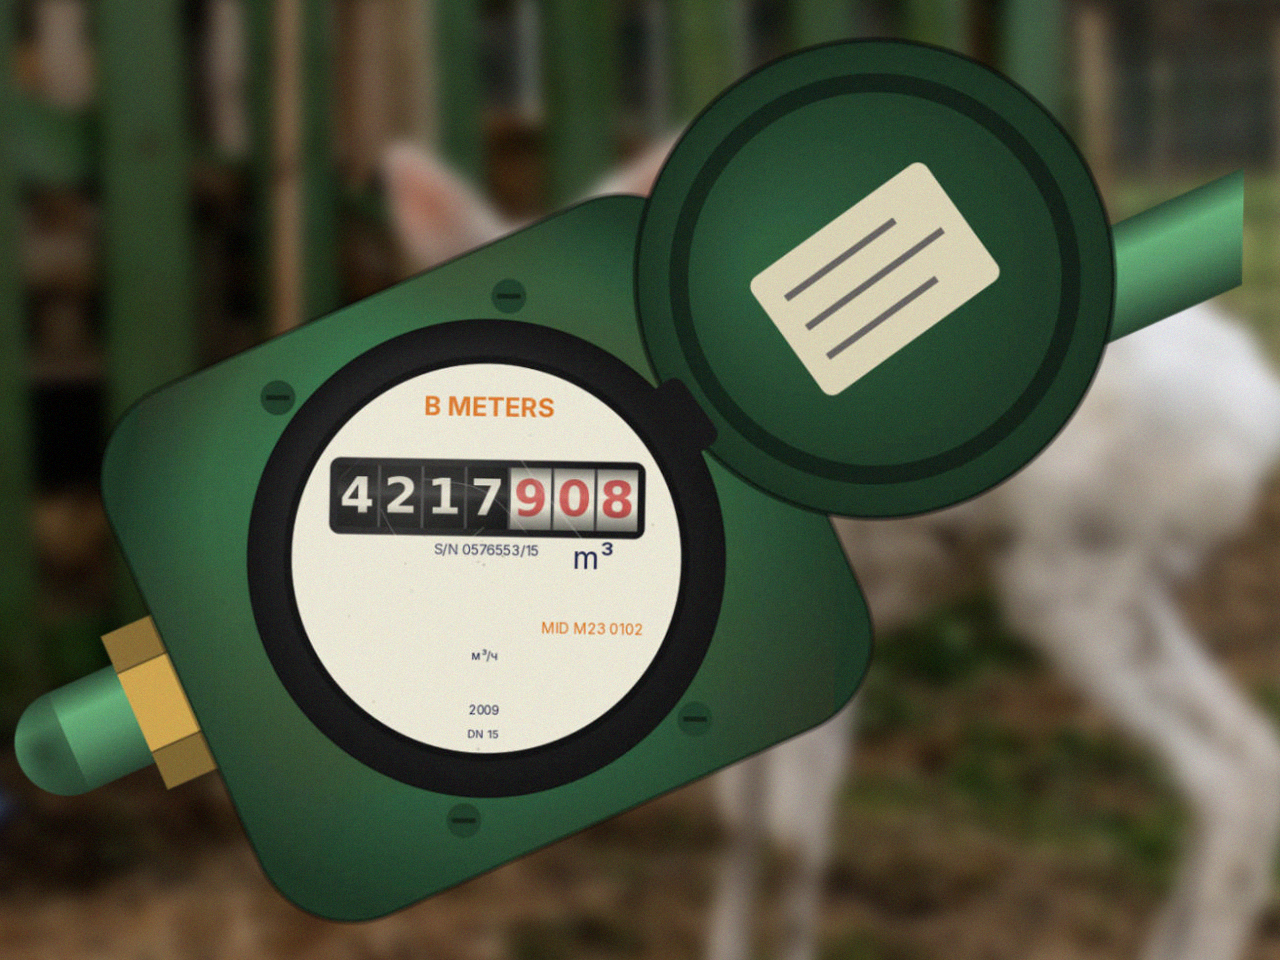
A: 4217.908 m³
